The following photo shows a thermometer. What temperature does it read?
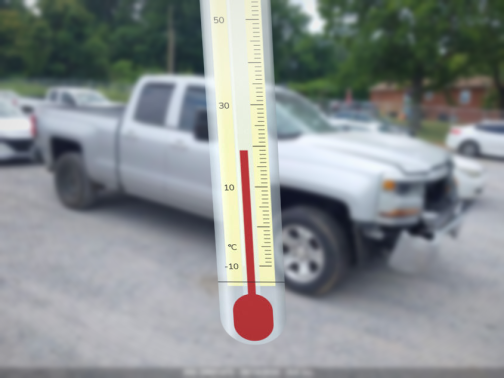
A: 19 °C
